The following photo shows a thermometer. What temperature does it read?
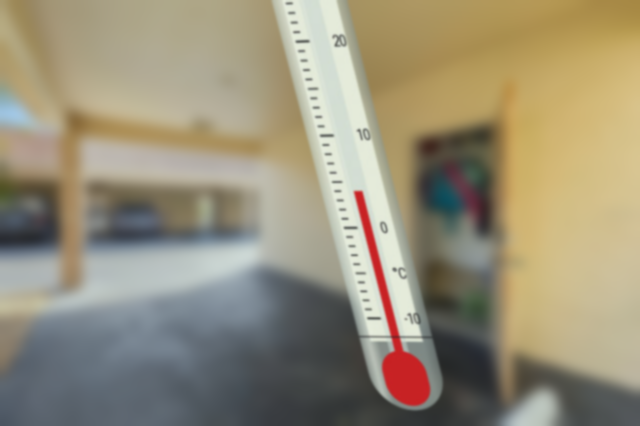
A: 4 °C
